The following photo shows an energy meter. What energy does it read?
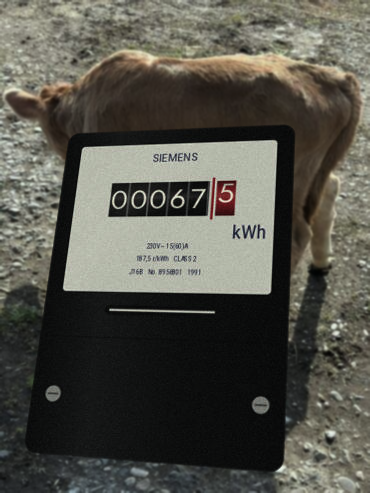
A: 67.5 kWh
